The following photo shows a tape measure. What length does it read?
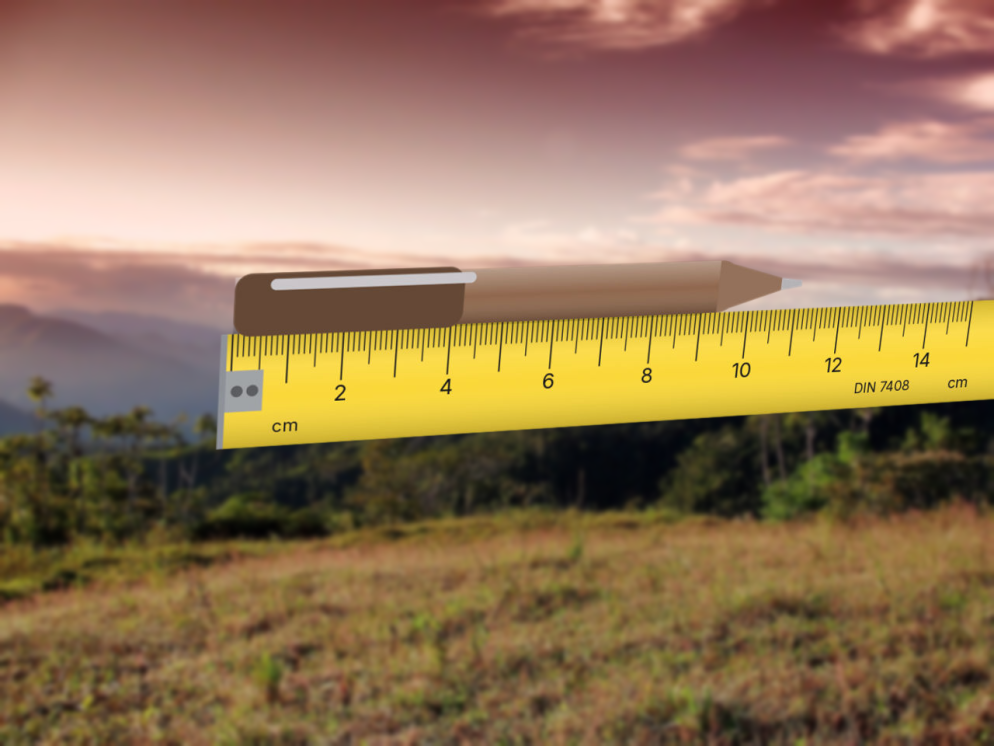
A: 11.1 cm
